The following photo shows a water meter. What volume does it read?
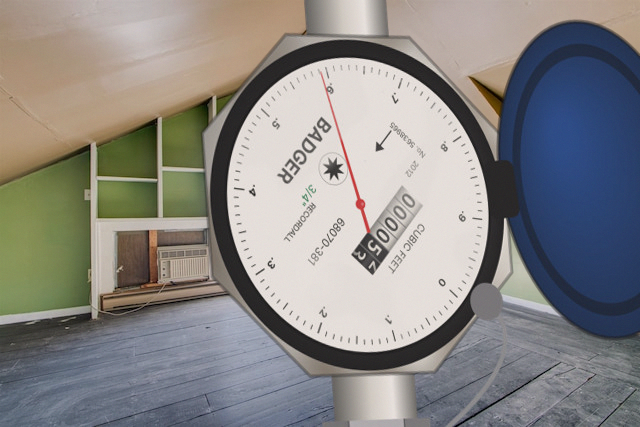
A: 52.59 ft³
